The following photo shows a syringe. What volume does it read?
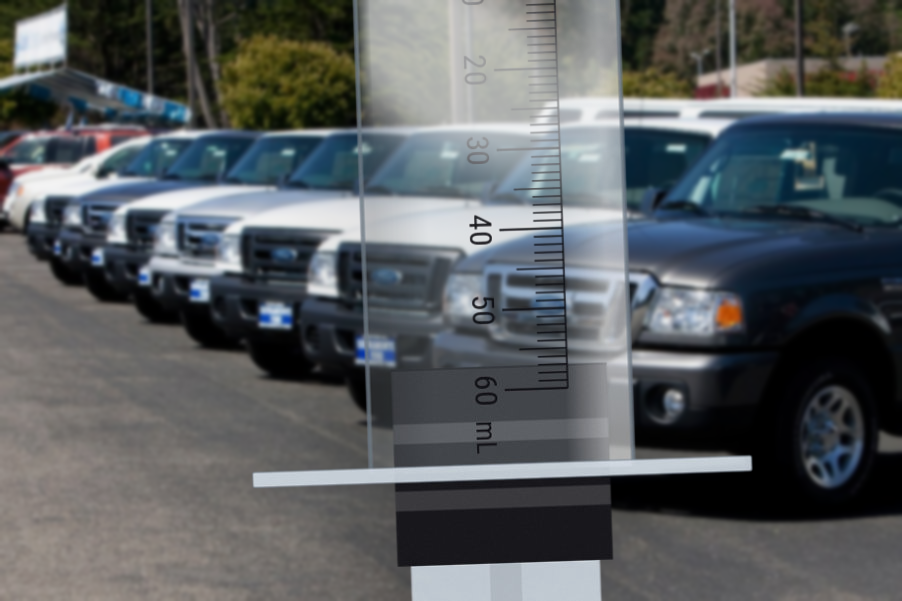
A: 57 mL
